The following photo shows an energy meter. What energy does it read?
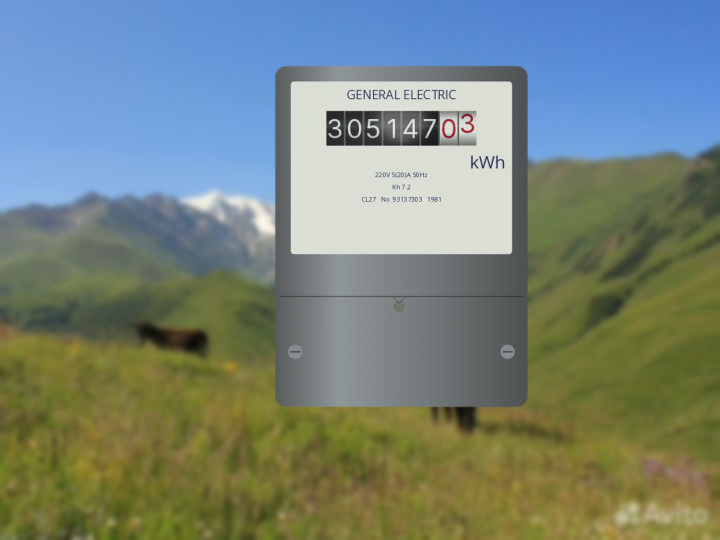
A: 305147.03 kWh
